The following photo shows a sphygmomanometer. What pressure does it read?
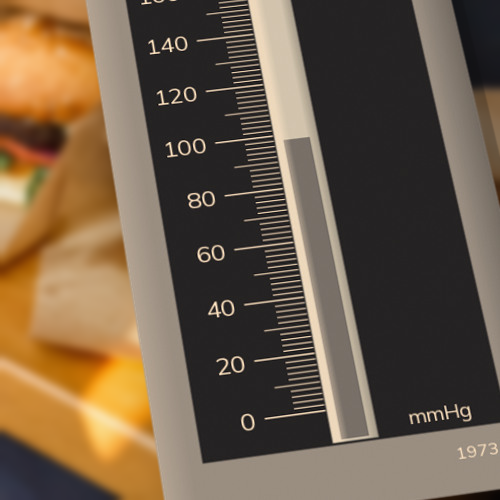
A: 98 mmHg
